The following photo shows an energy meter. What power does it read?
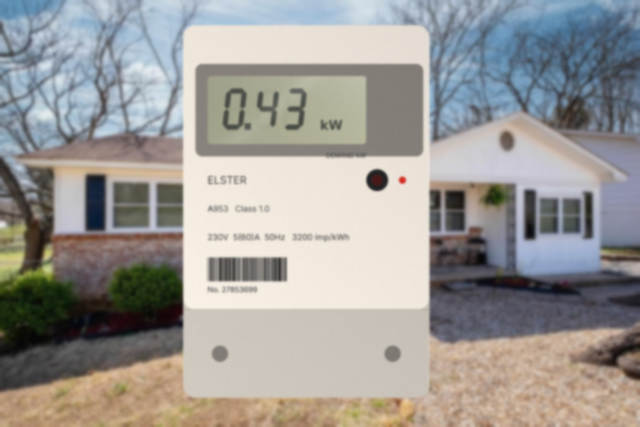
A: 0.43 kW
